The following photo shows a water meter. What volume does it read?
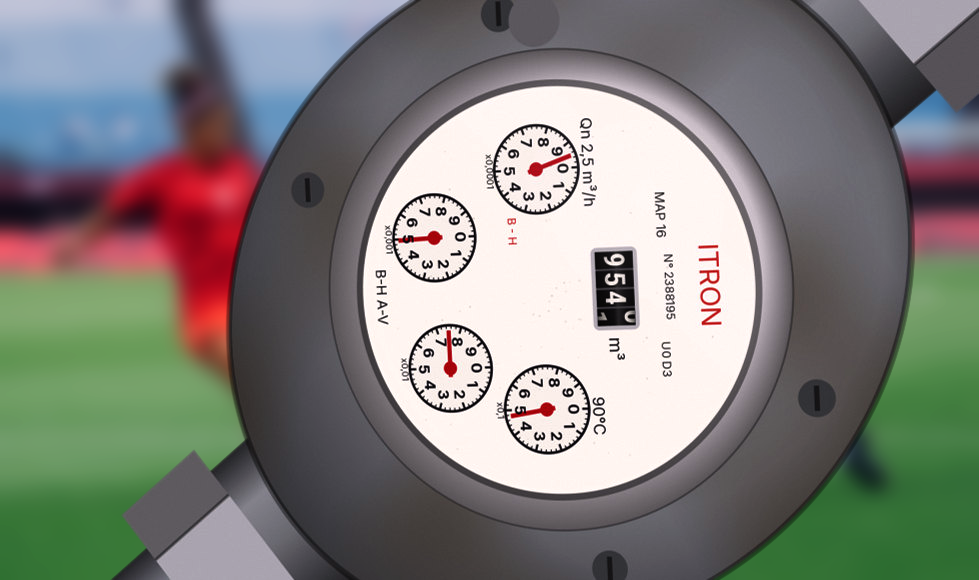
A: 9540.4749 m³
